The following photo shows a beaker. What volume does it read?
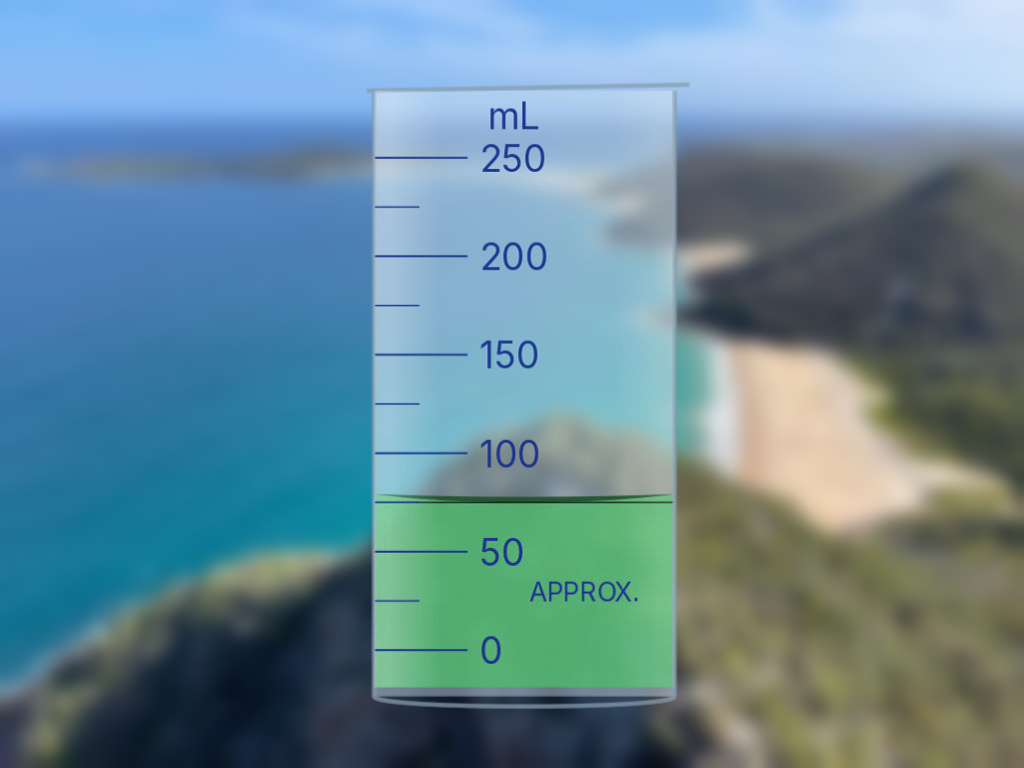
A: 75 mL
